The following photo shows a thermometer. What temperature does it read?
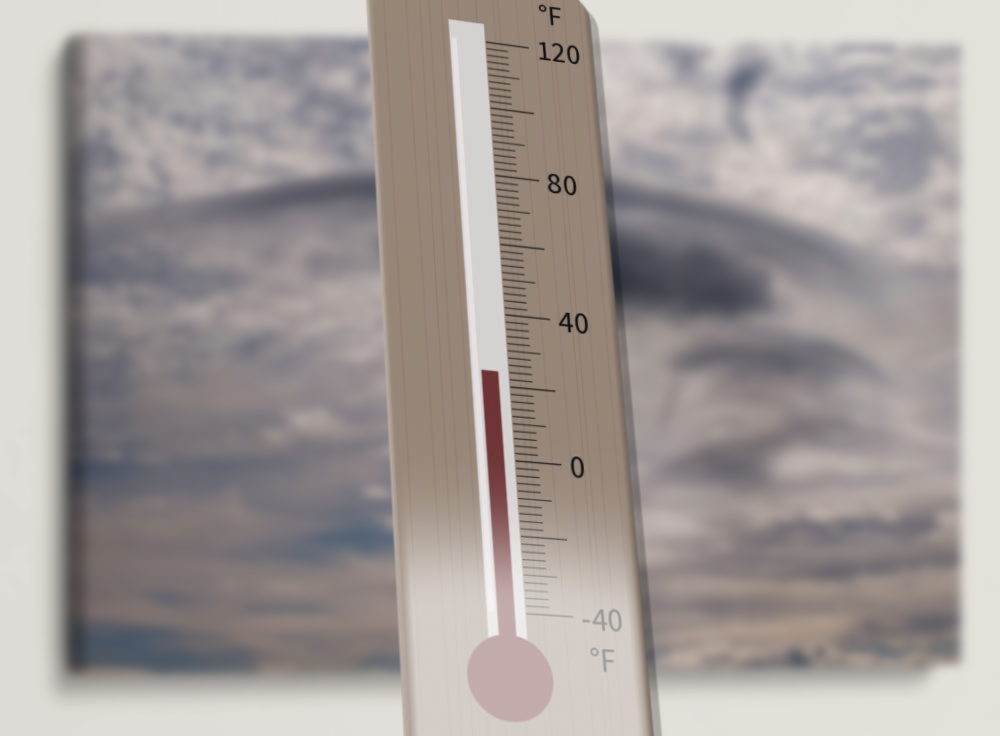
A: 24 °F
